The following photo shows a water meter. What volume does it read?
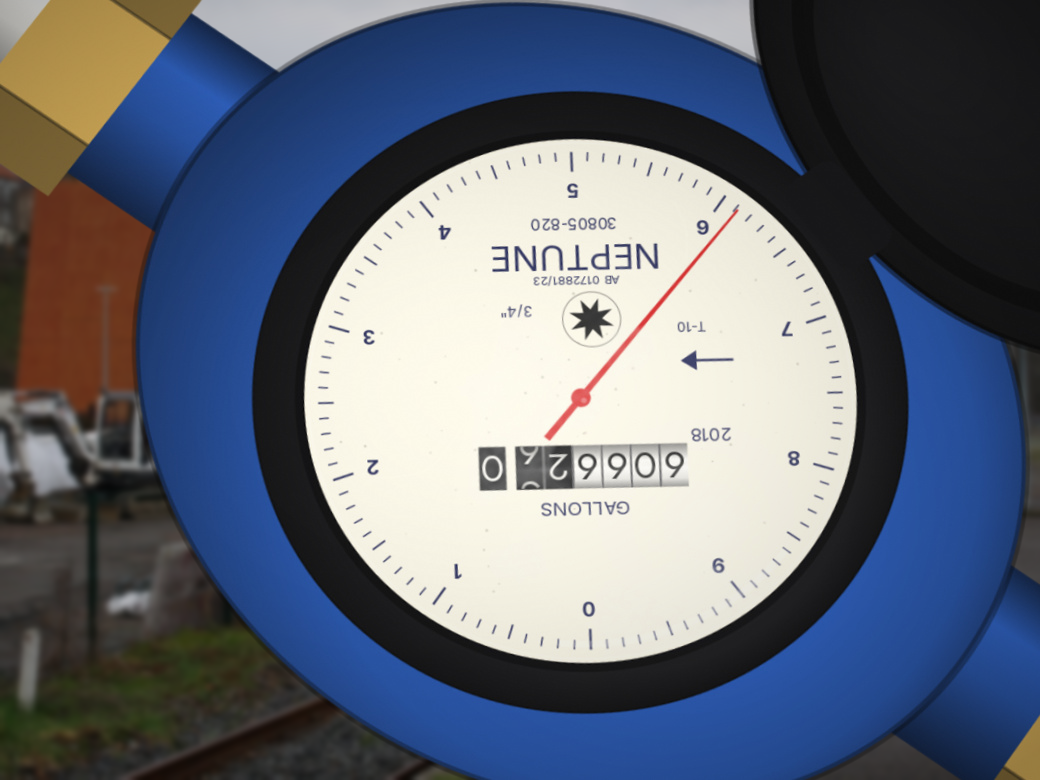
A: 6066256.1 gal
